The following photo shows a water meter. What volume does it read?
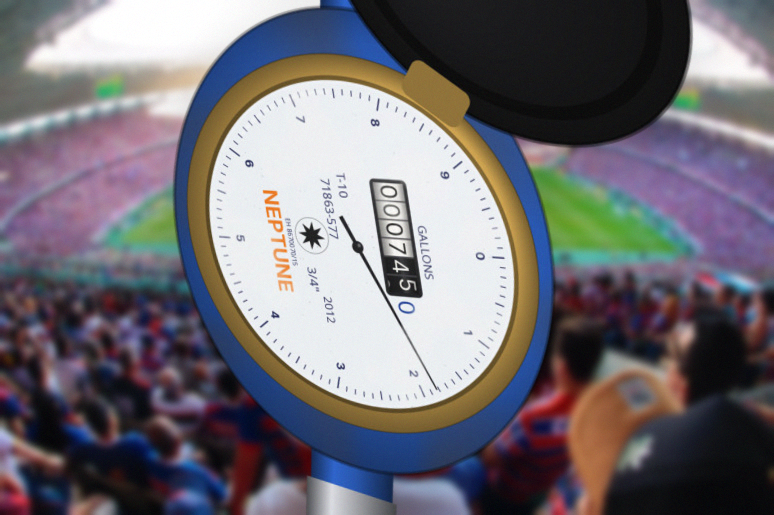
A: 7451.8 gal
